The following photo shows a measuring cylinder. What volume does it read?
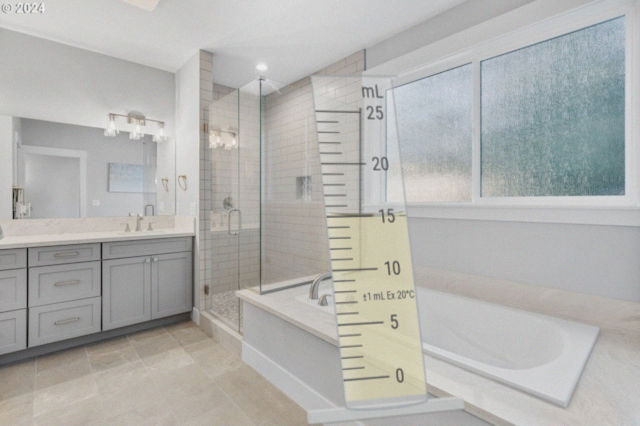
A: 15 mL
